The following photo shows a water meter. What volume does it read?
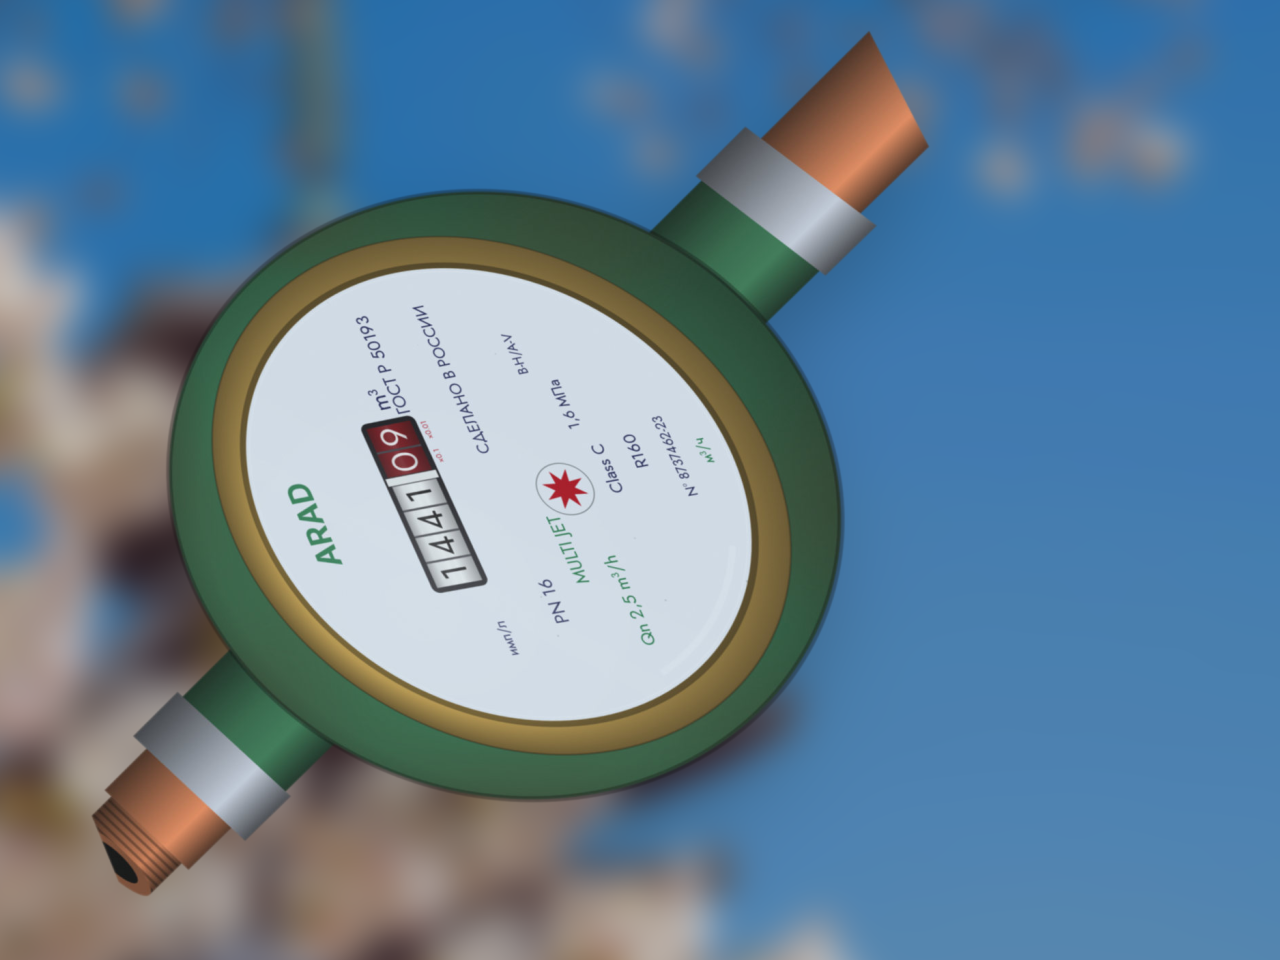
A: 1441.09 m³
